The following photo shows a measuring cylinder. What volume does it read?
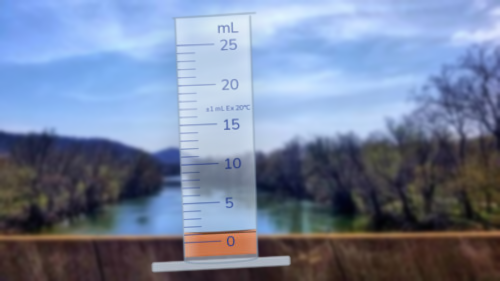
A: 1 mL
